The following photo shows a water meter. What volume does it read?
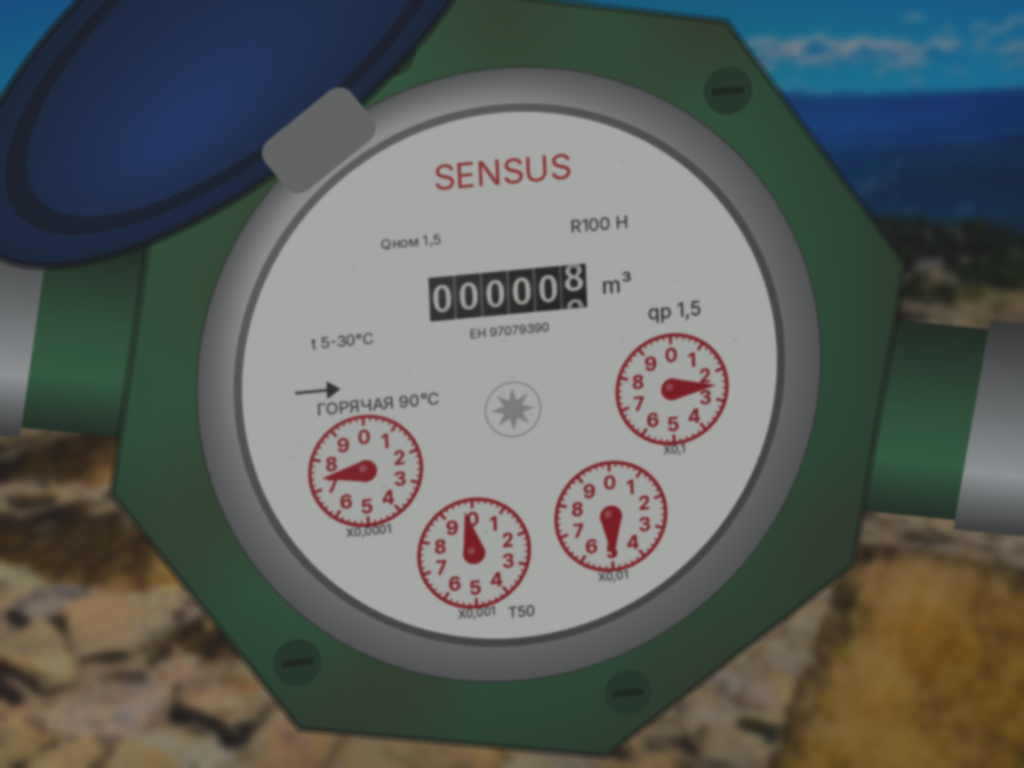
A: 8.2497 m³
